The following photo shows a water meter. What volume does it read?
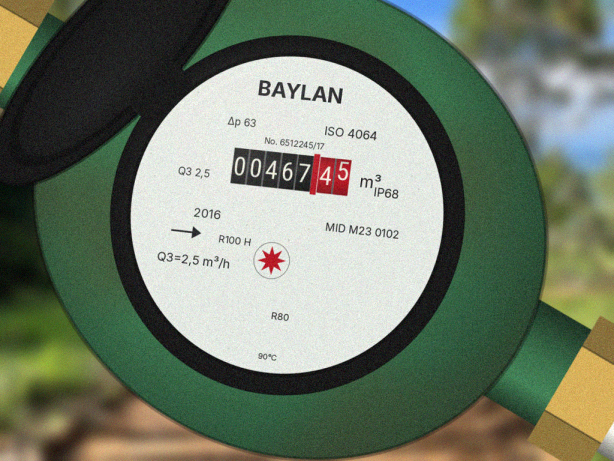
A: 467.45 m³
